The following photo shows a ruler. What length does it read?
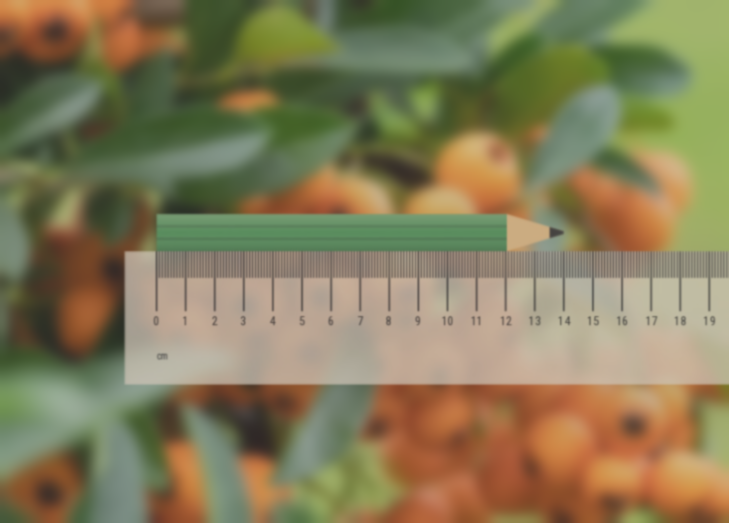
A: 14 cm
